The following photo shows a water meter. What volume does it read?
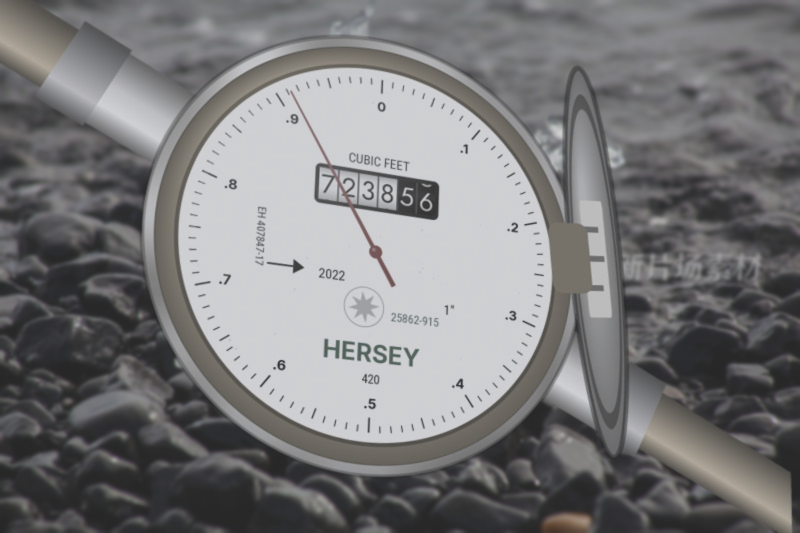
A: 723855.91 ft³
